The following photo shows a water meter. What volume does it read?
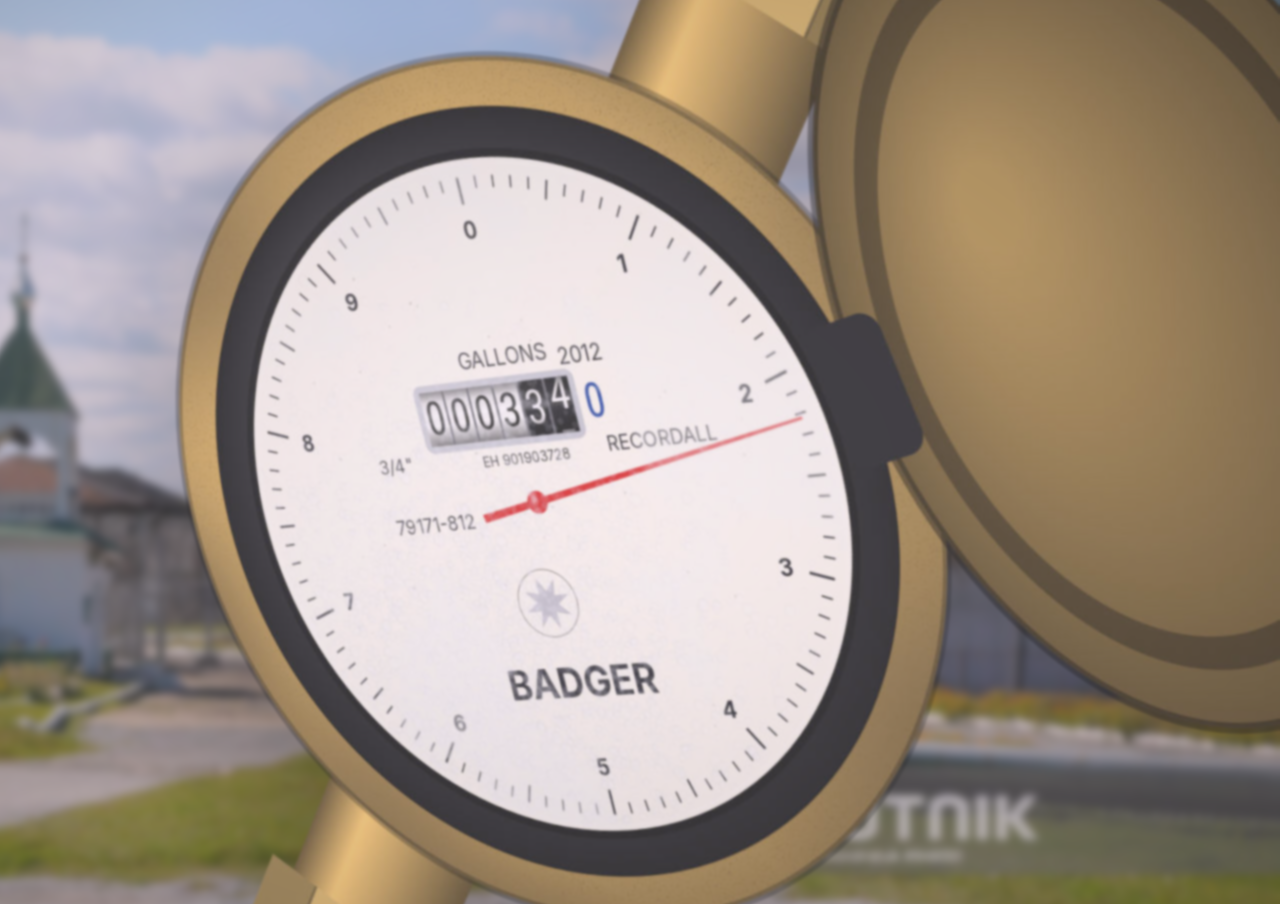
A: 3342.2 gal
